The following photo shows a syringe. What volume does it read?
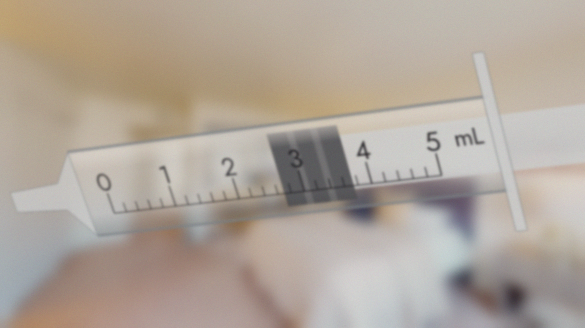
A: 2.7 mL
